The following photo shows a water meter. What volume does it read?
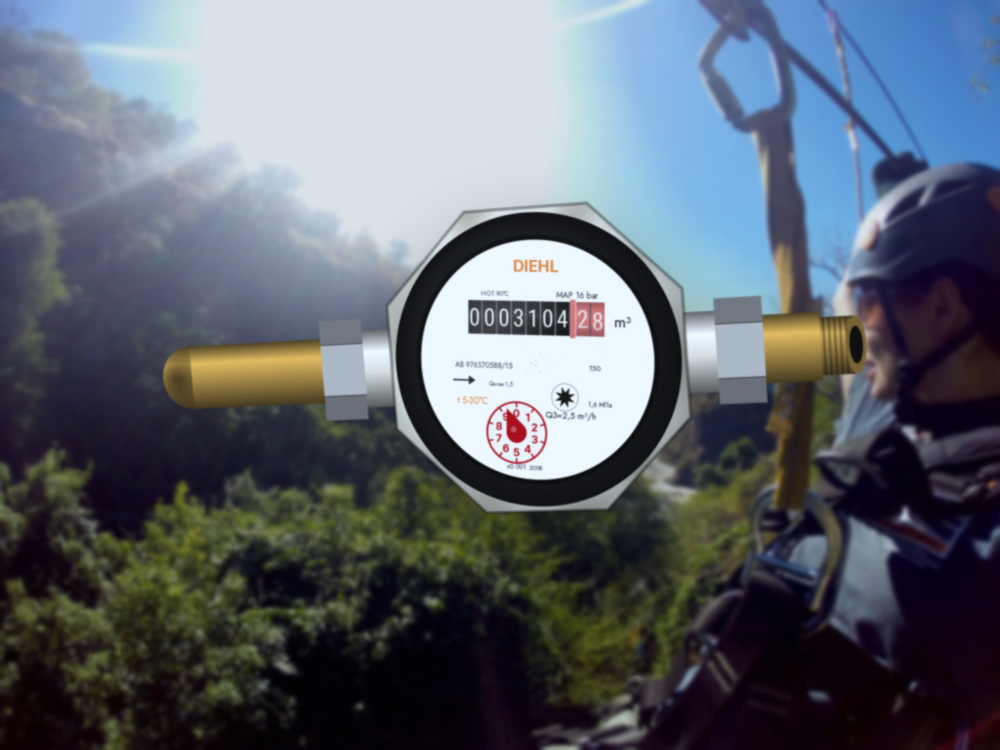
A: 3104.279 m³
